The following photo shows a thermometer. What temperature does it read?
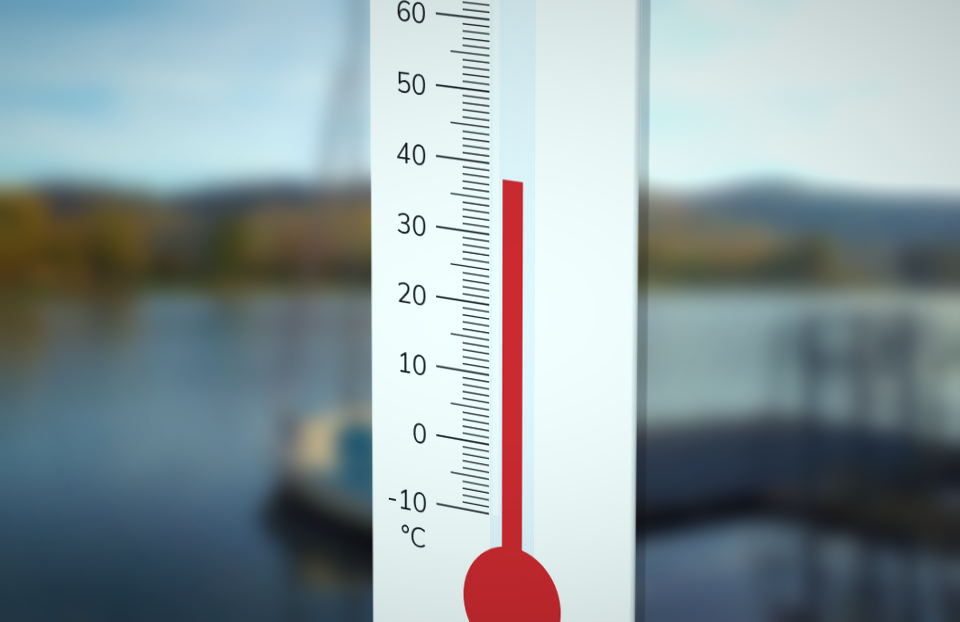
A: 38 °C
